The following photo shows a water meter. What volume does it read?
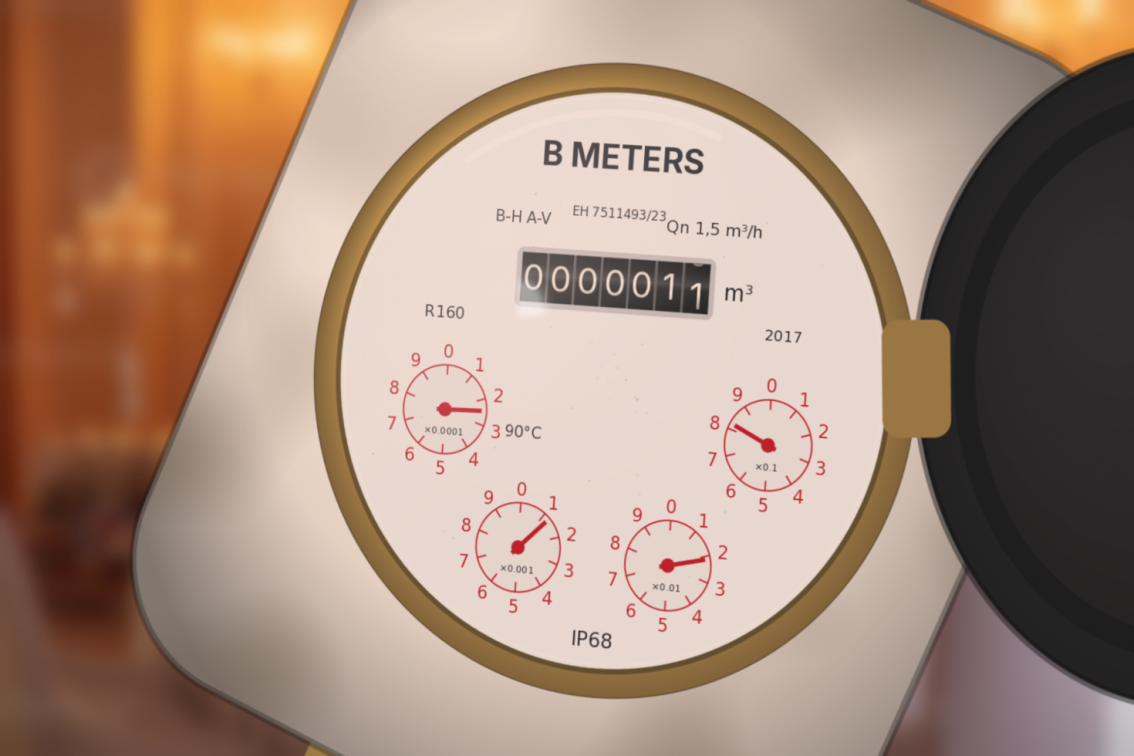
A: 10.8212 m³
